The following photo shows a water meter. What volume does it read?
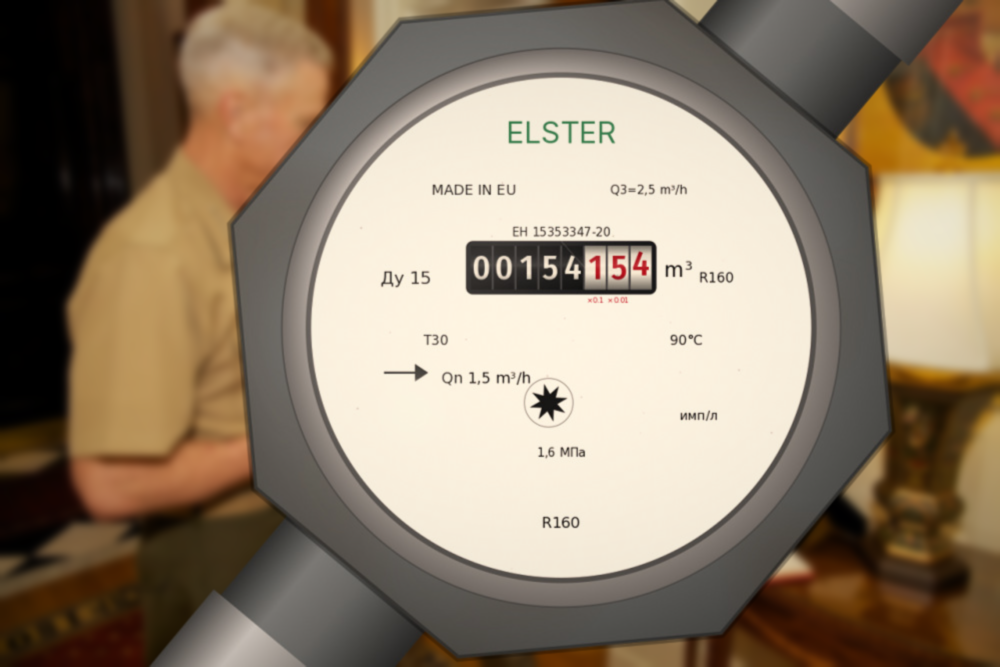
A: 154.154 m³
